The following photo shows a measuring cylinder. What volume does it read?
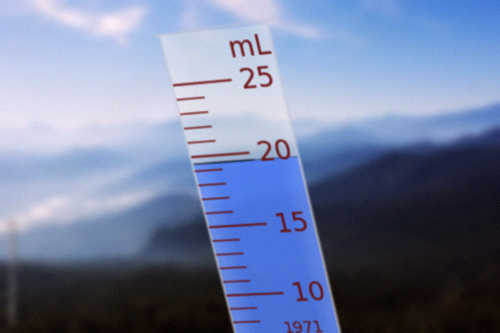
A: 19.5 mL
